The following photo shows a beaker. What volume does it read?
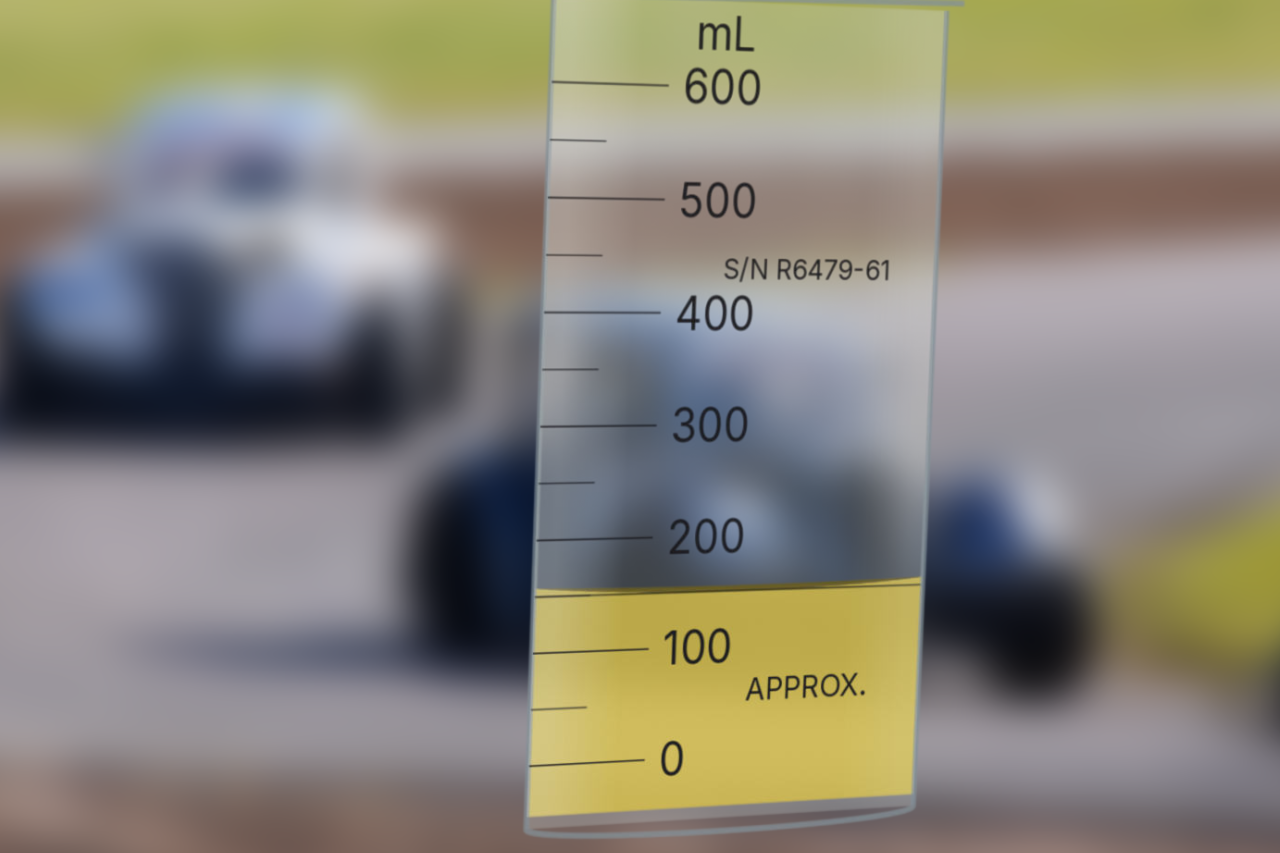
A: 150 mL
